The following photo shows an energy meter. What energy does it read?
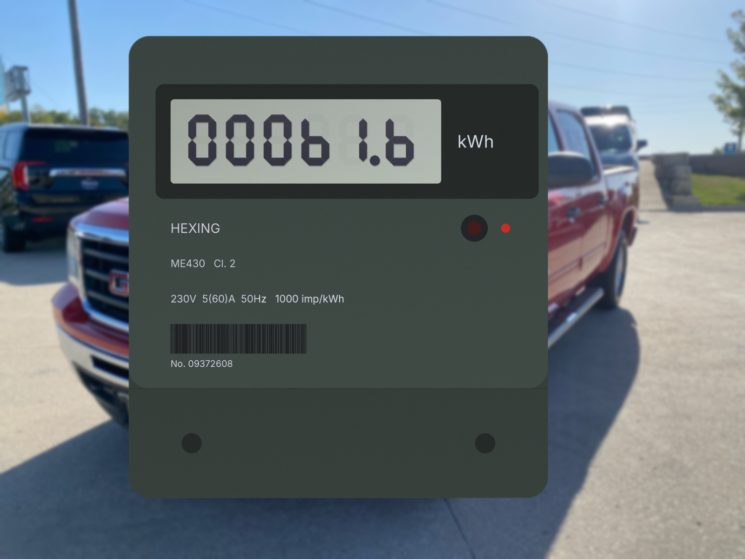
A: 61.6 kWh
